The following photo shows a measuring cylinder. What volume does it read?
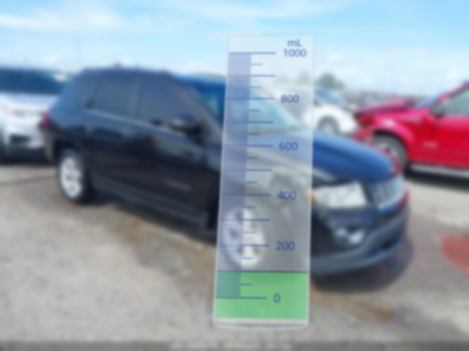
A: 100 mL
